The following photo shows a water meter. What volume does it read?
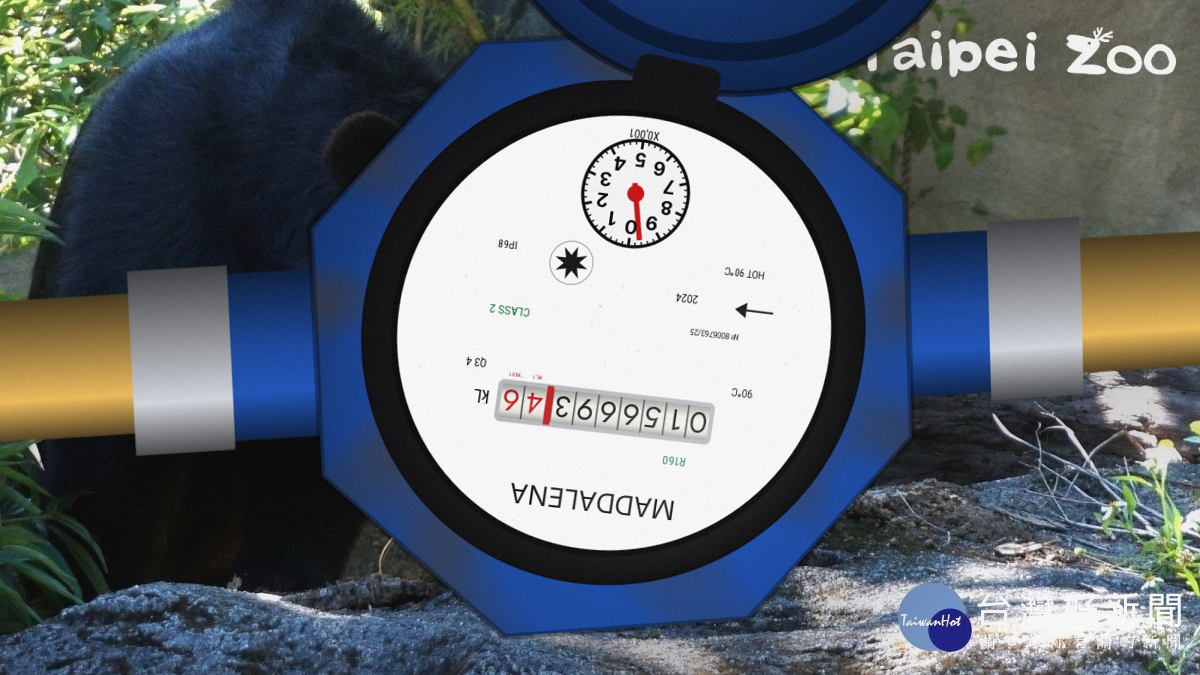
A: 156693.459 kL
